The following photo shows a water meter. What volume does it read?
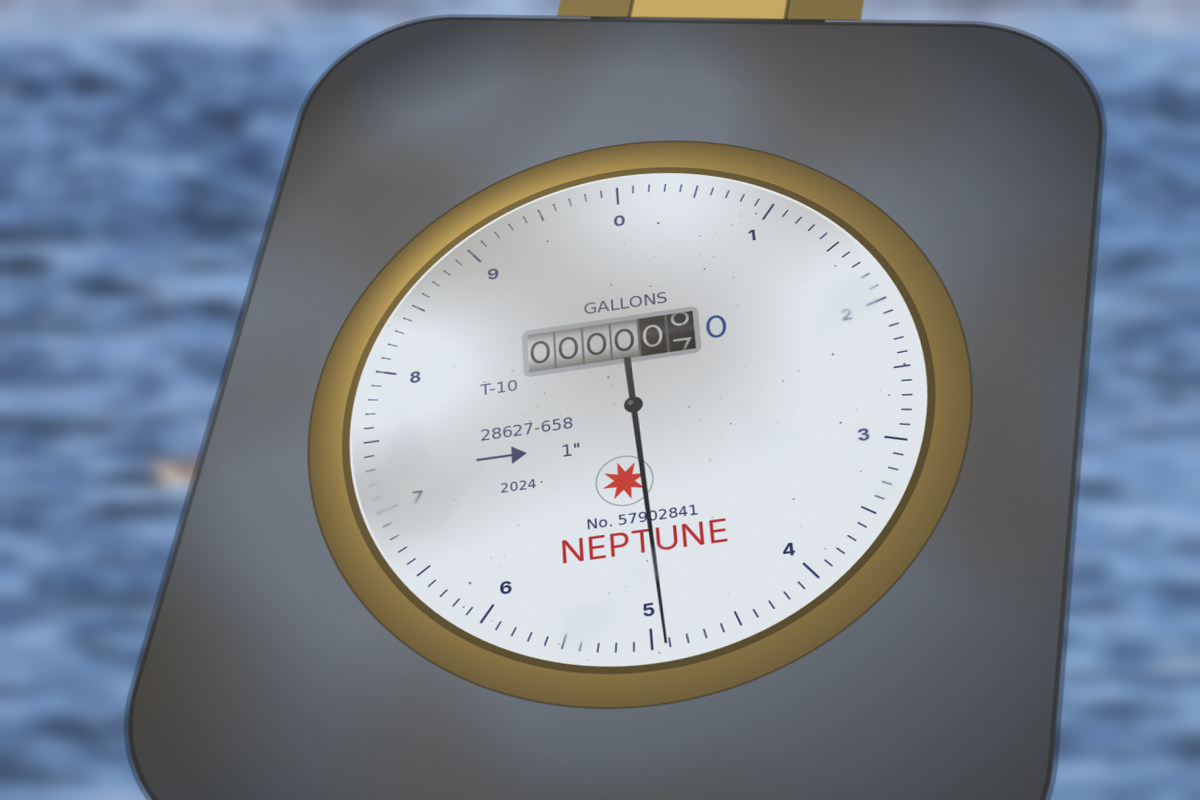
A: 64.9 gal
